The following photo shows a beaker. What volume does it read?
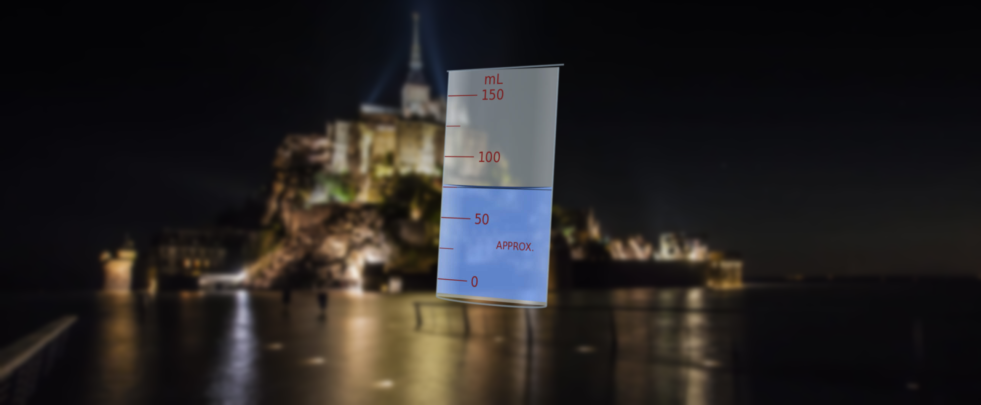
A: 75 mL
